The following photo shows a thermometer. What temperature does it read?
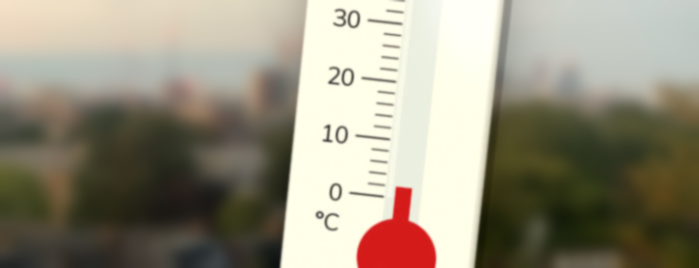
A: 2 °C
